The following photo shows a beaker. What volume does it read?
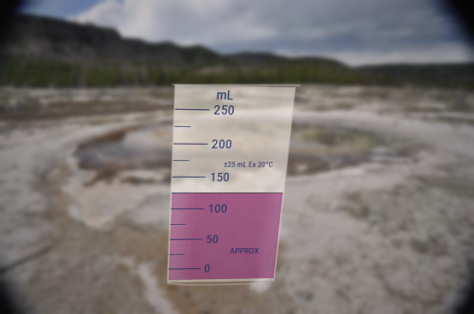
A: 125 mL
